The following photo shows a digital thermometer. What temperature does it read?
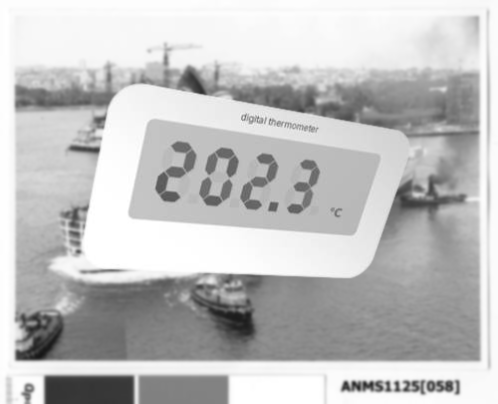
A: 202.3 °C
